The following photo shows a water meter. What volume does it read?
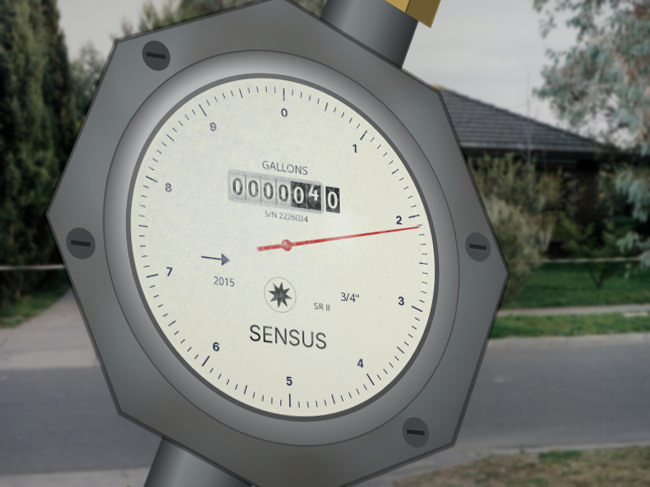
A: 42.1 gal
